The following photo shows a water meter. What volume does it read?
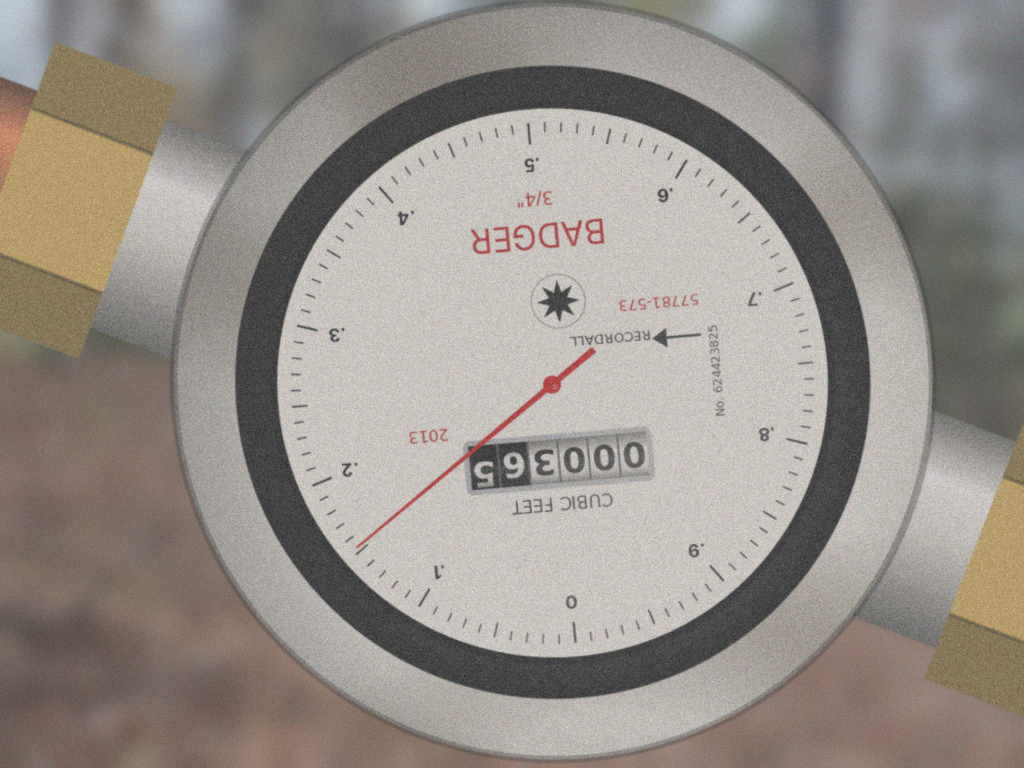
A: 365.15 ft³
